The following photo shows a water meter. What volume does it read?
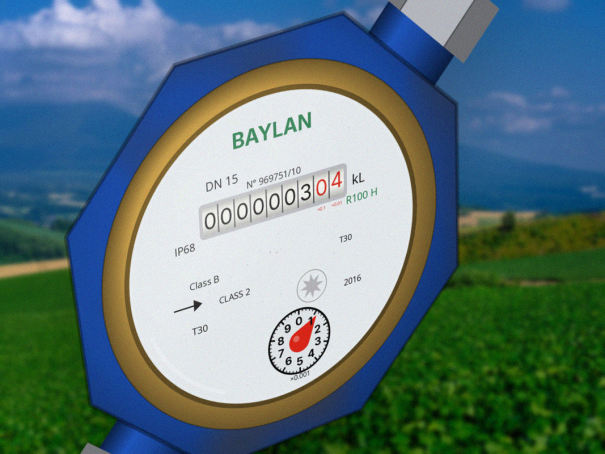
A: 3.041 kL
